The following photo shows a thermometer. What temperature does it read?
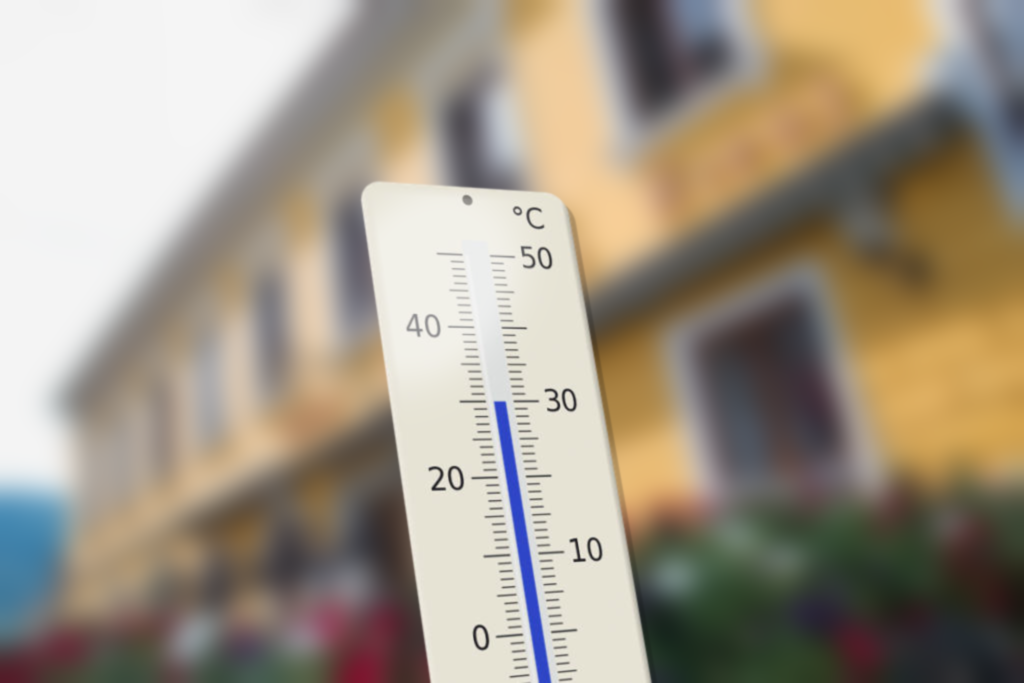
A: 30 °C
